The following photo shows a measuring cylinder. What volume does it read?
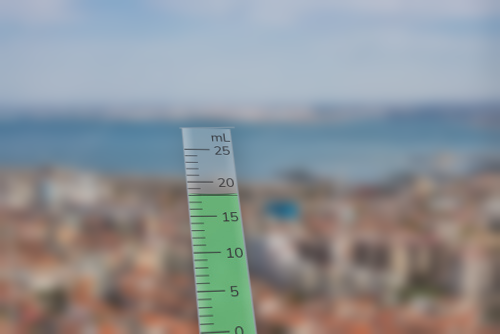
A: 18 mL
